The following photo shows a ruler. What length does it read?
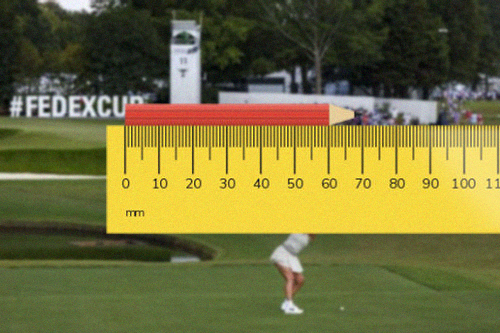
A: 70 mm
